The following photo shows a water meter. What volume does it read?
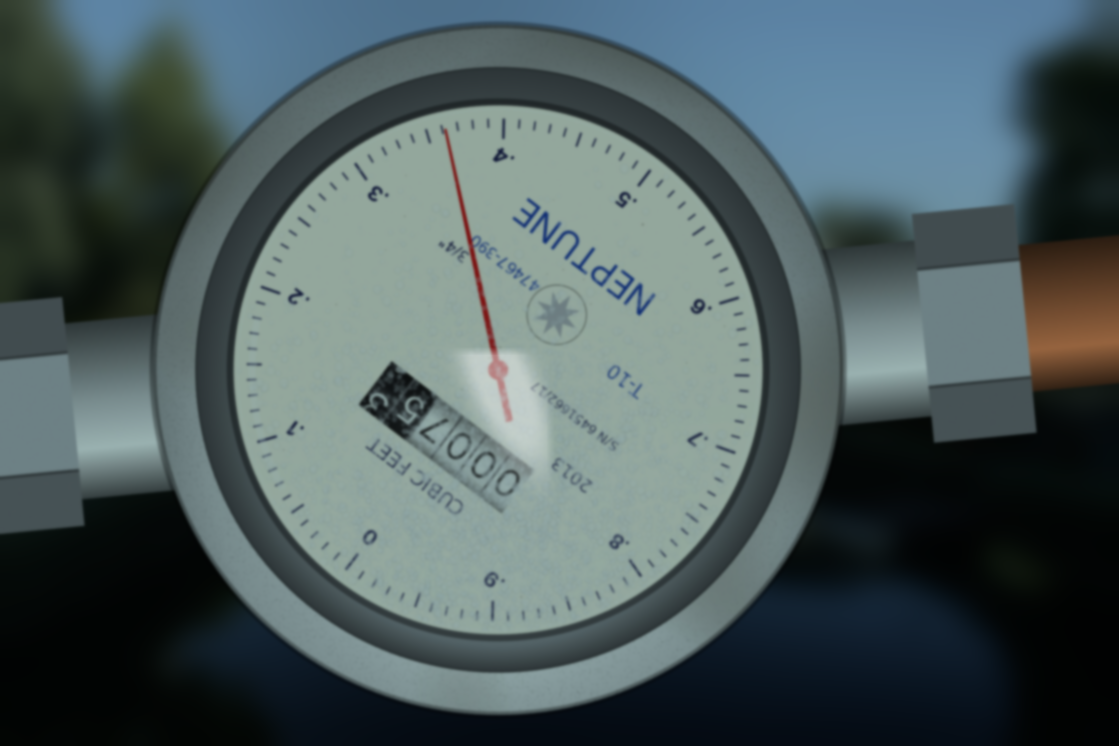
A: 753.36 ft³
